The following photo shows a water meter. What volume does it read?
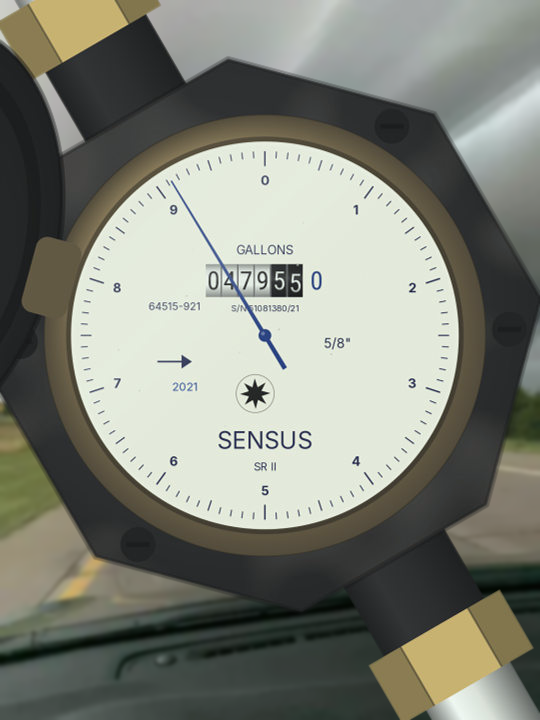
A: 479549.1 gal
